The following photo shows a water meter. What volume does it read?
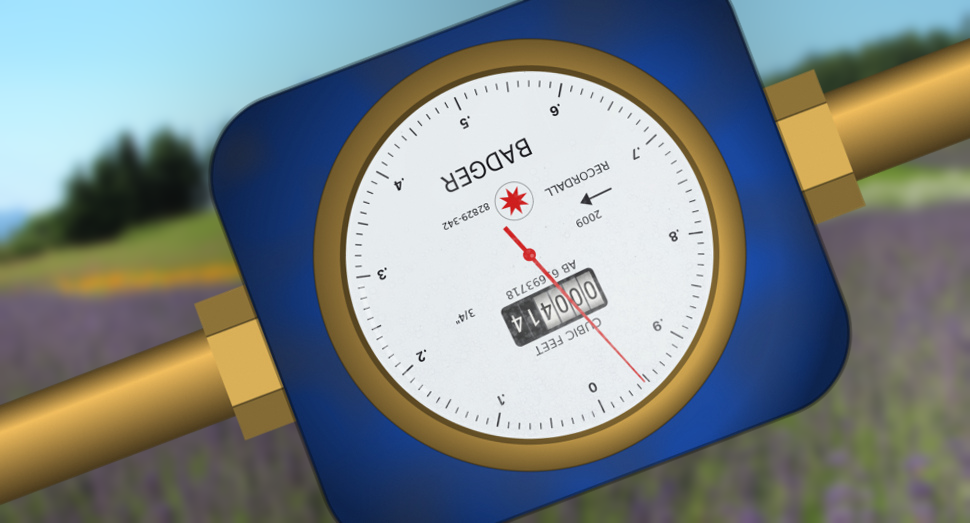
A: 413.95 ft³
